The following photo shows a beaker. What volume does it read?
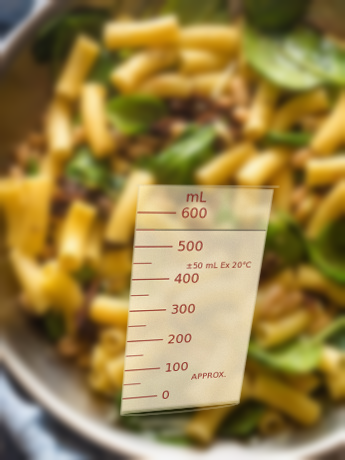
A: 550 mL
